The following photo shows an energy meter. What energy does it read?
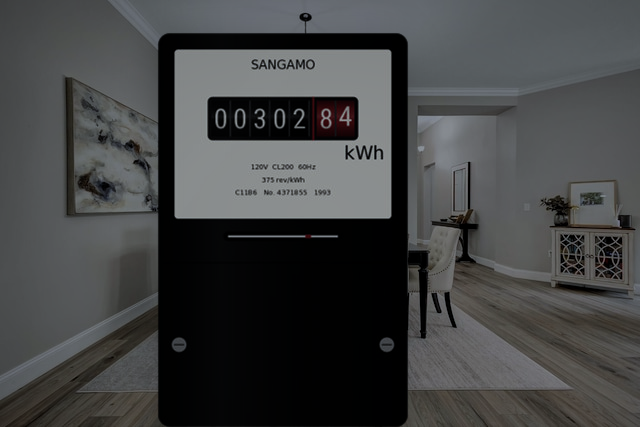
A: 302.84 kWh
